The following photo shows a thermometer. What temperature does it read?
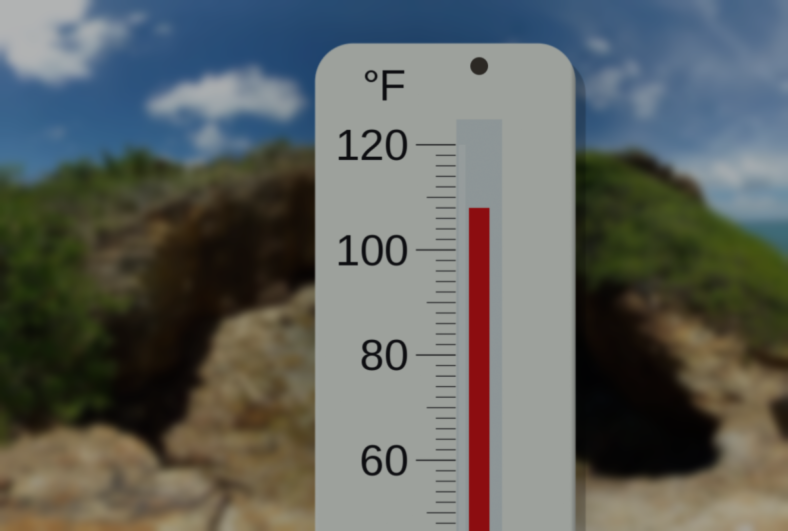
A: 108 °F
